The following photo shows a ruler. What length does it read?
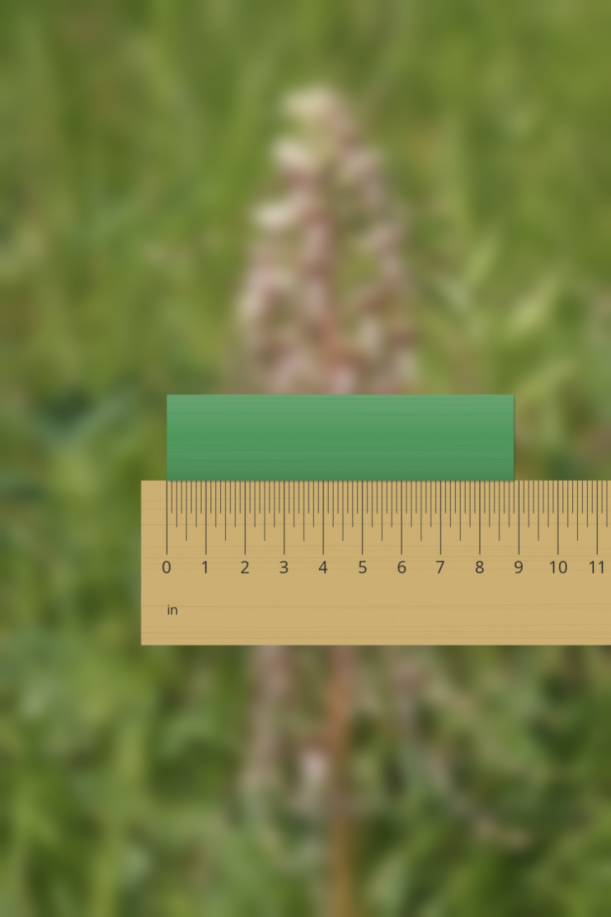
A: 8.875 in
